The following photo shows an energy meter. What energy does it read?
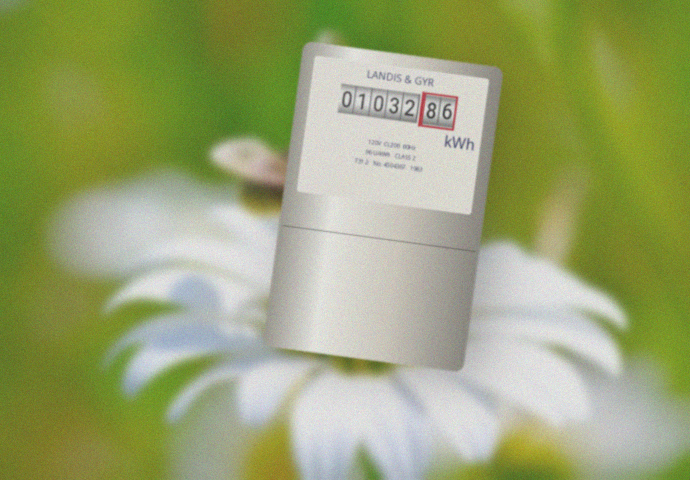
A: 1032.86 kWh
